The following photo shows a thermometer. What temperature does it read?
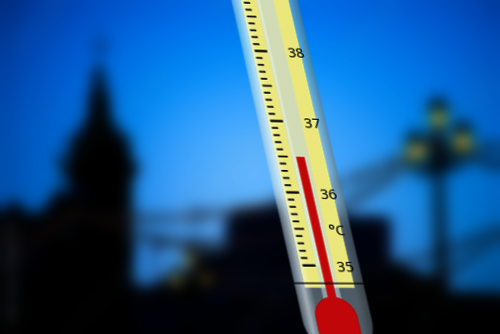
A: 36.5 °C
